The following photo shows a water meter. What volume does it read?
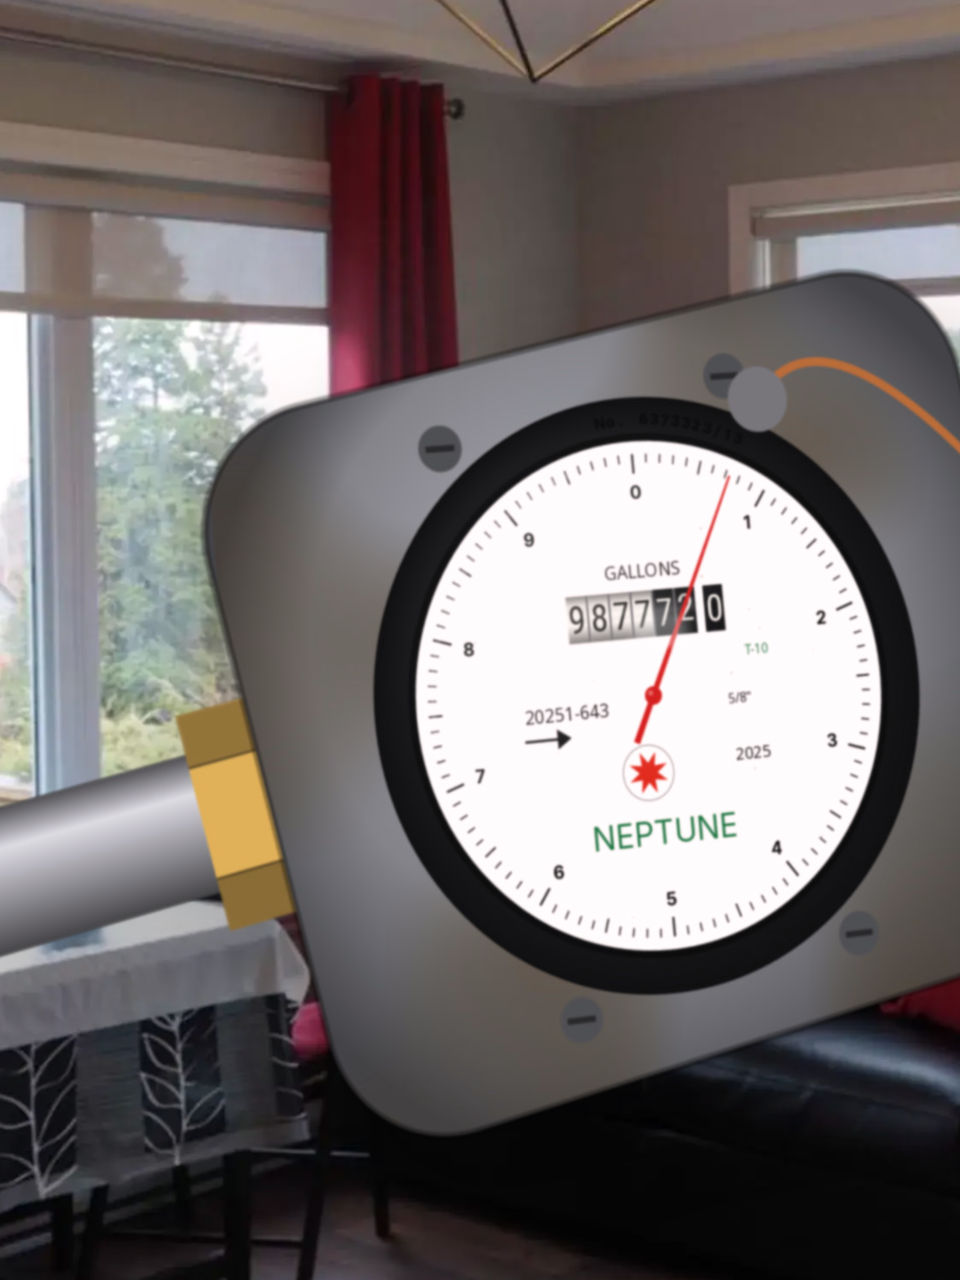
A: 9877720.7 gal
